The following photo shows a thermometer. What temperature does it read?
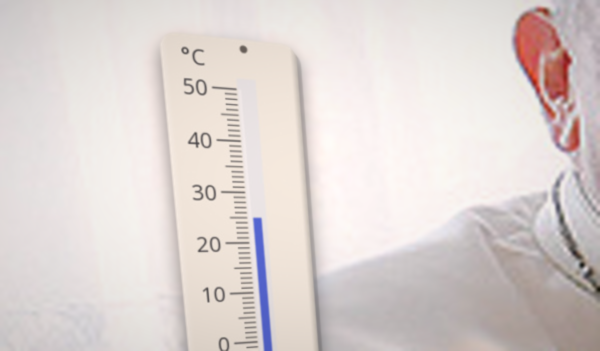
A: 25 °C
